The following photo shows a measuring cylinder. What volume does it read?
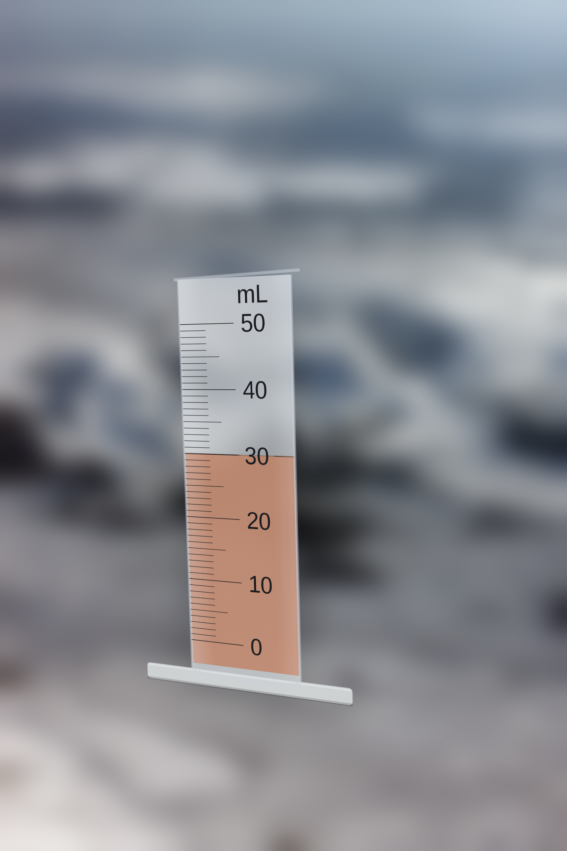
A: 30 mL
